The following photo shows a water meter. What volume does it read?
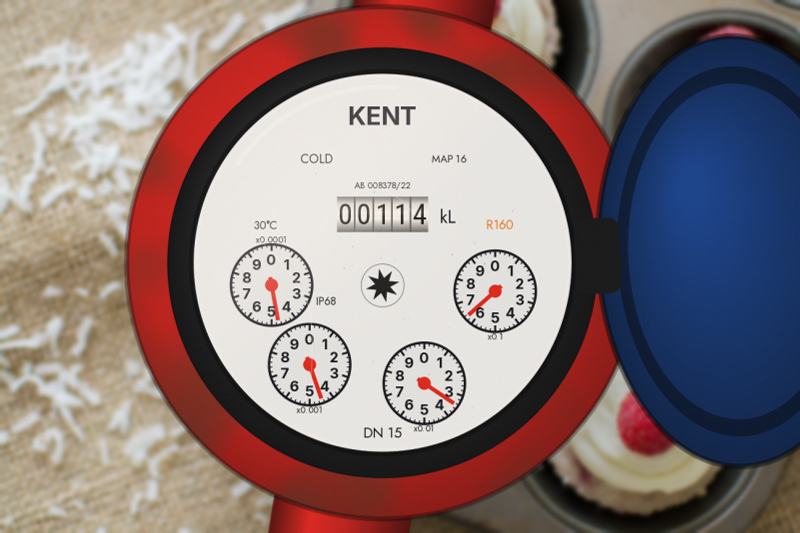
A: 114.6344 kL
